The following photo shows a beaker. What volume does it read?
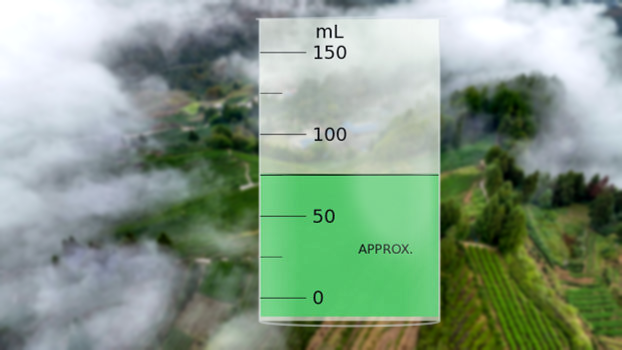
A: 75 mL
